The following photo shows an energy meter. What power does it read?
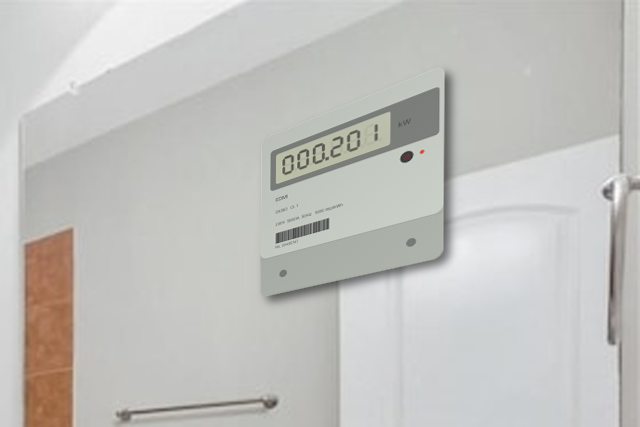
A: 0.201 kW
